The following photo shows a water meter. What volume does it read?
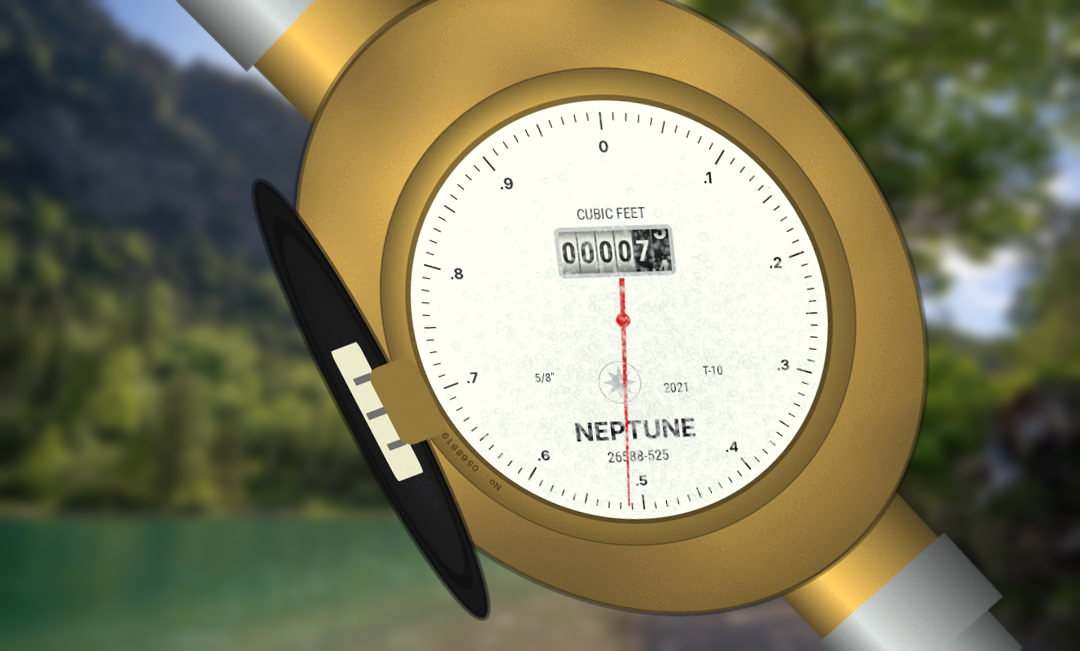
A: 73.51 ft³
